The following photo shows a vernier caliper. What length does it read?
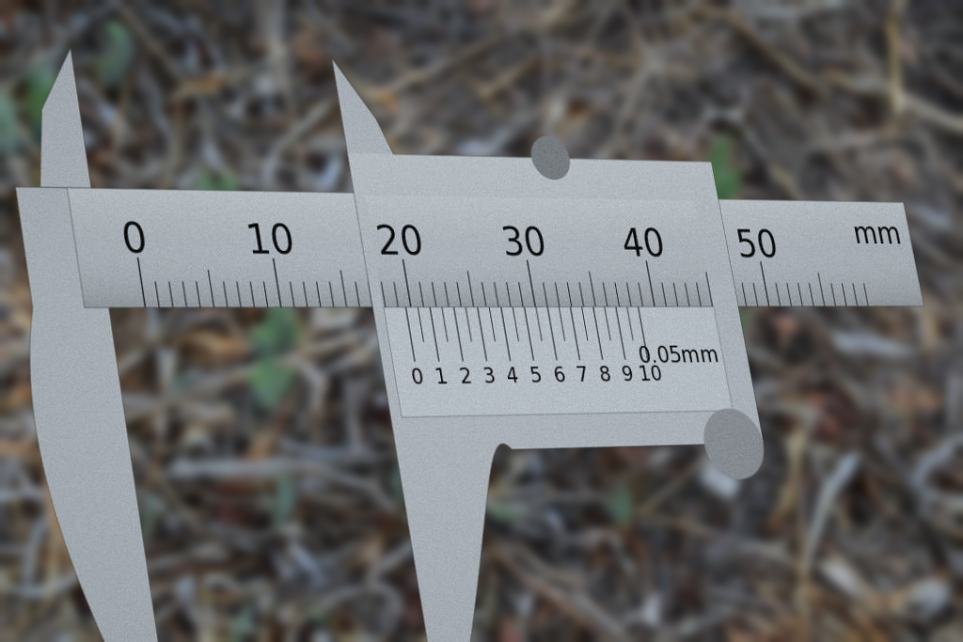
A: 19.6 mm
